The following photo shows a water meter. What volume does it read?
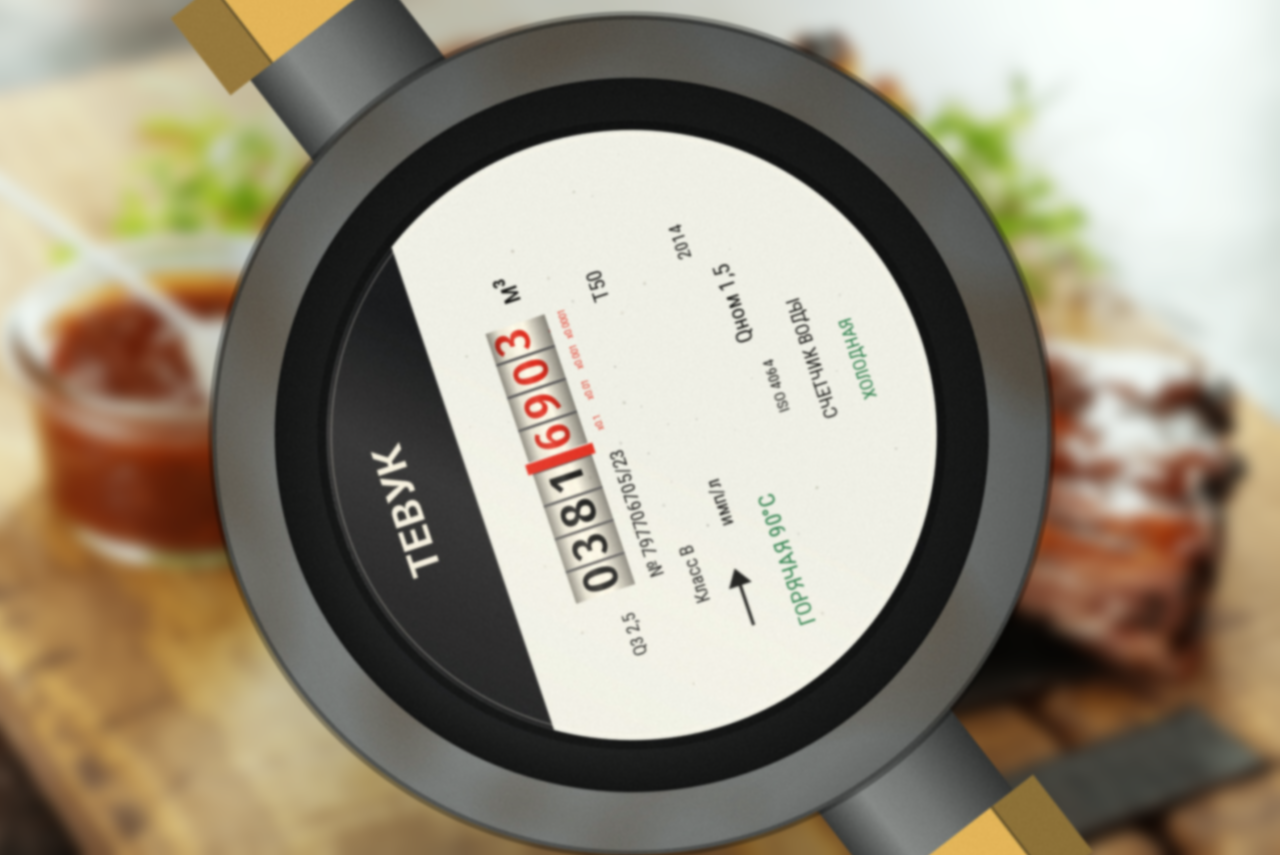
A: 381.6903 m³
